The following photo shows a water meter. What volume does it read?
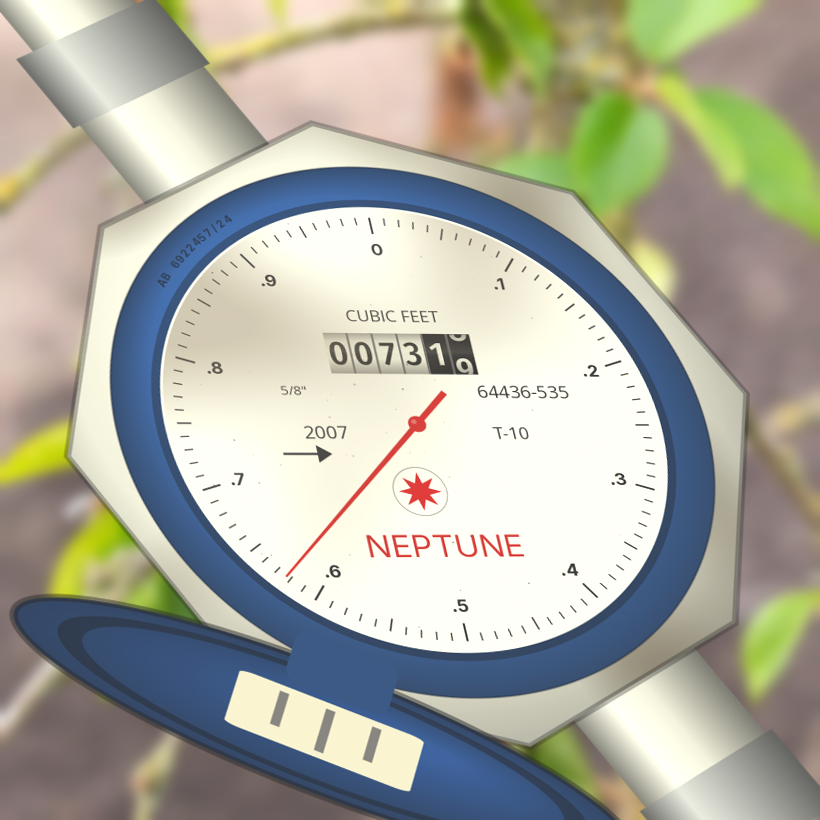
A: 7318.62 ft³
